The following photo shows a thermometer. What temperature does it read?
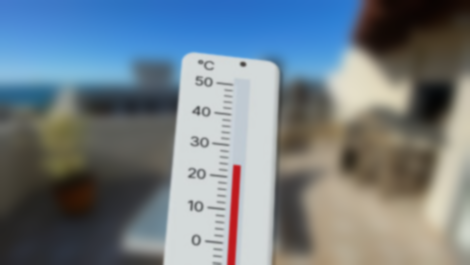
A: 24 °C
